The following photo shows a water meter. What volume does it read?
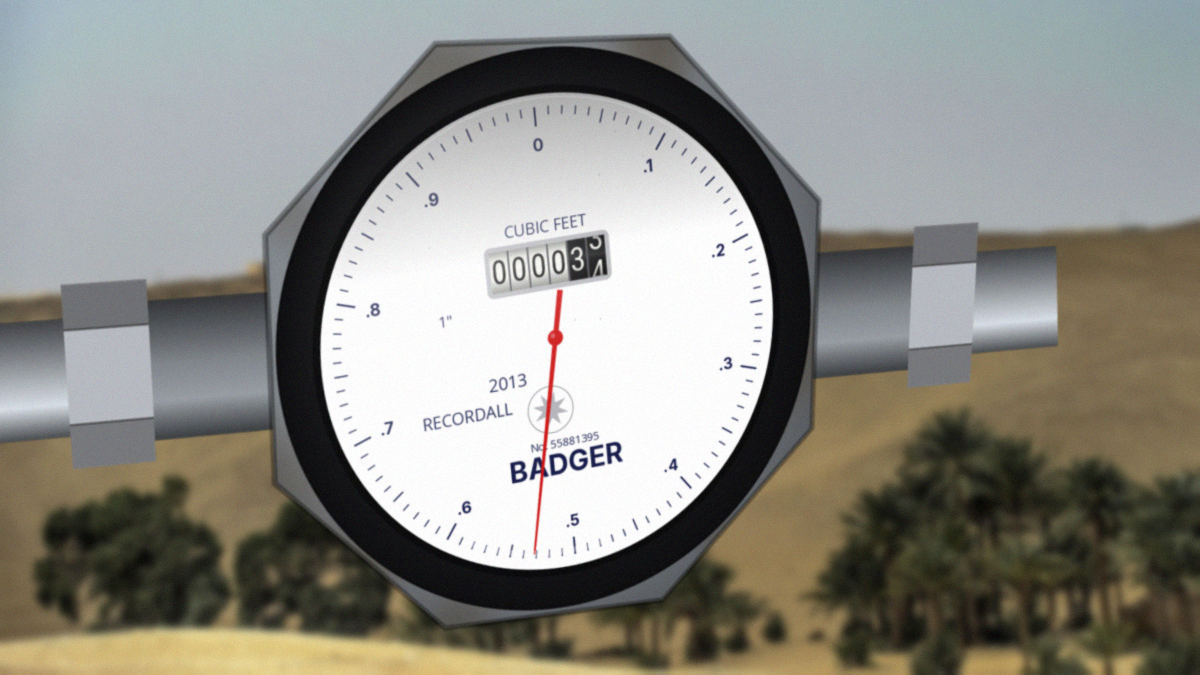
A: 33.53 ft³
